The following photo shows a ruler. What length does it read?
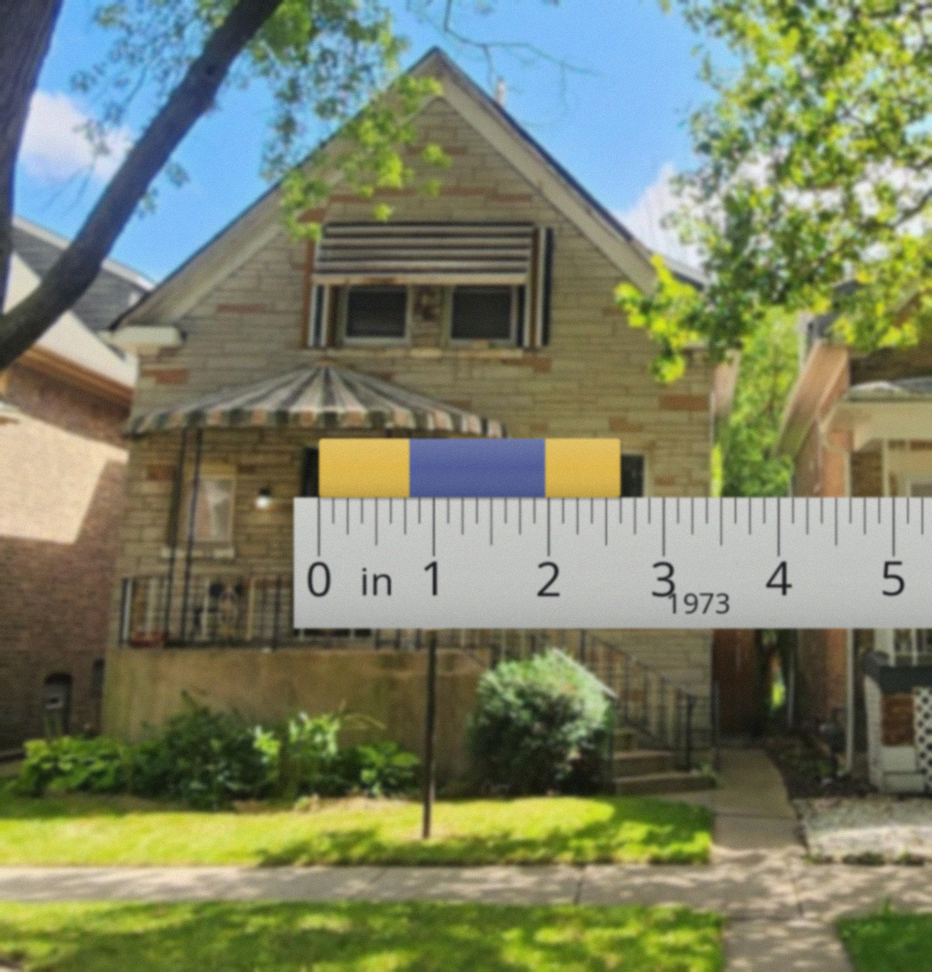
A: 2.625 in
